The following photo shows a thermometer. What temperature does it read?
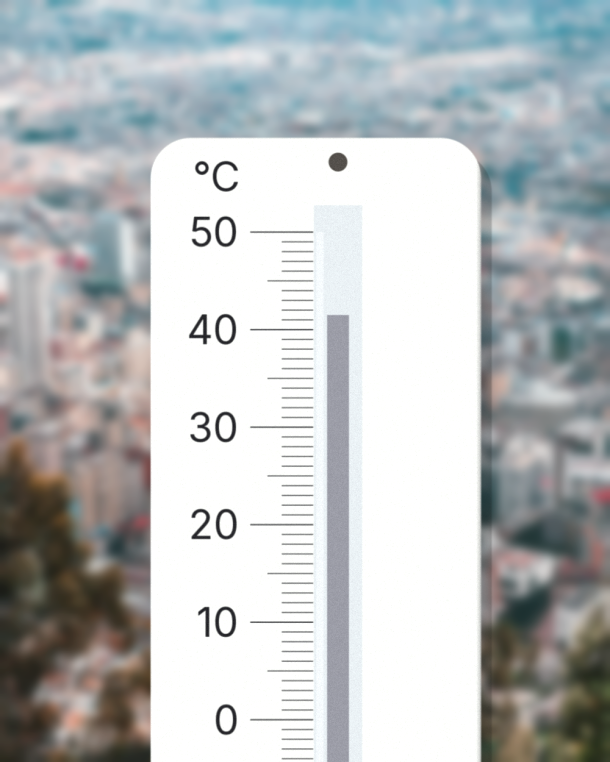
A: 41.5 °C
